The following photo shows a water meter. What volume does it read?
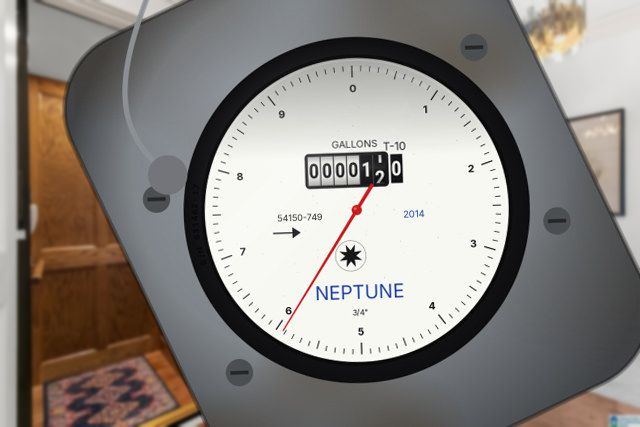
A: 115.9 gal
